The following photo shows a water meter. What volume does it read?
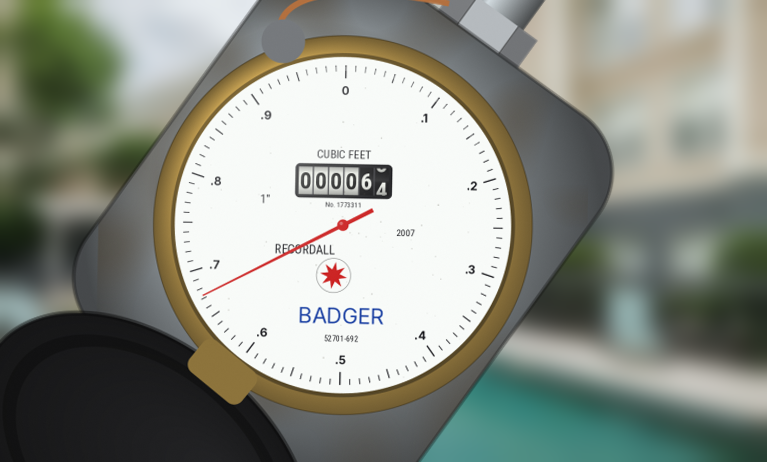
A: 63.67 ft³
